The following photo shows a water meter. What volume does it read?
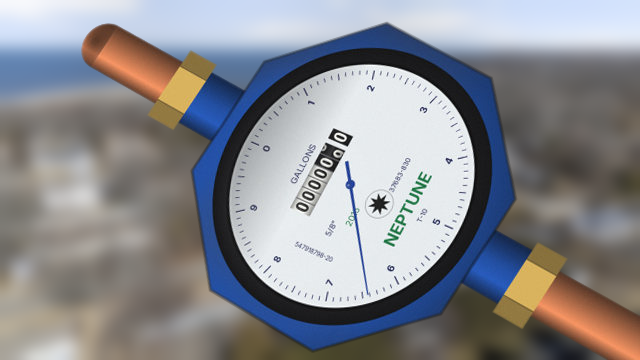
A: 86.4 gal
